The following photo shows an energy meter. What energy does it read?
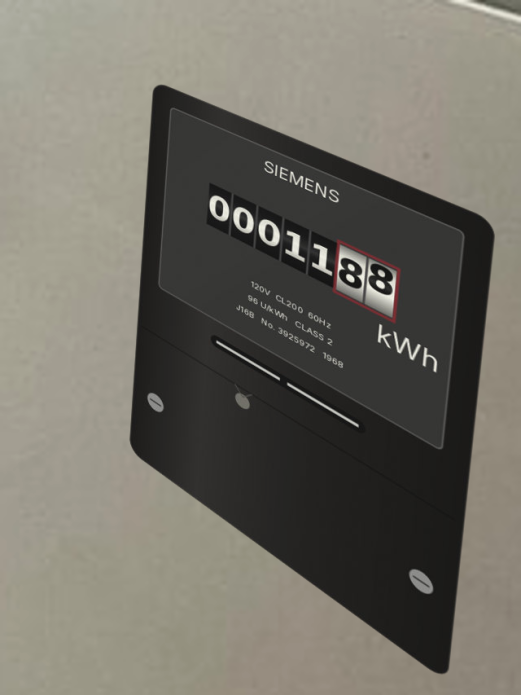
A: 11.88 kWh
